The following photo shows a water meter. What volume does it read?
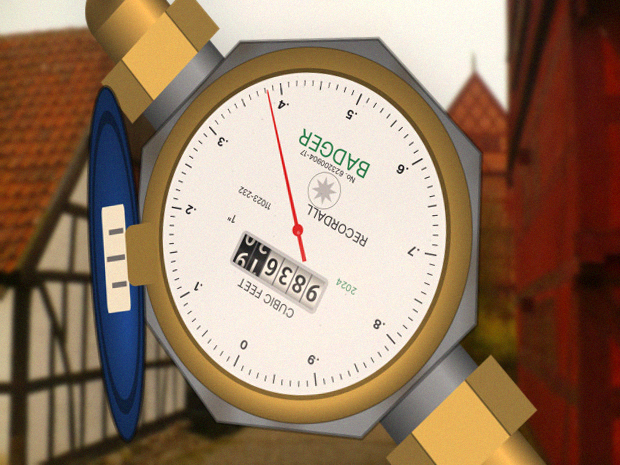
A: 983619.38 ft³
